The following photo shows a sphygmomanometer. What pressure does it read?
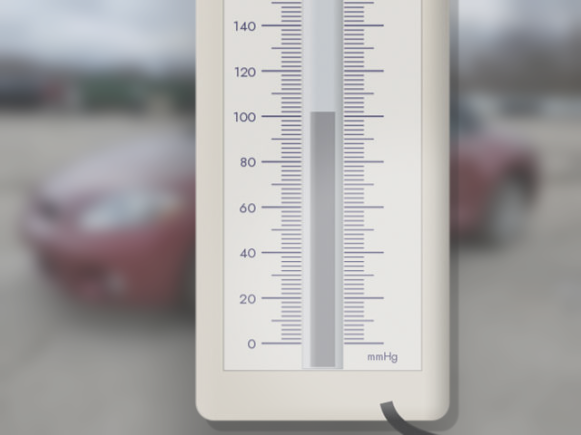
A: 102 mmHg
